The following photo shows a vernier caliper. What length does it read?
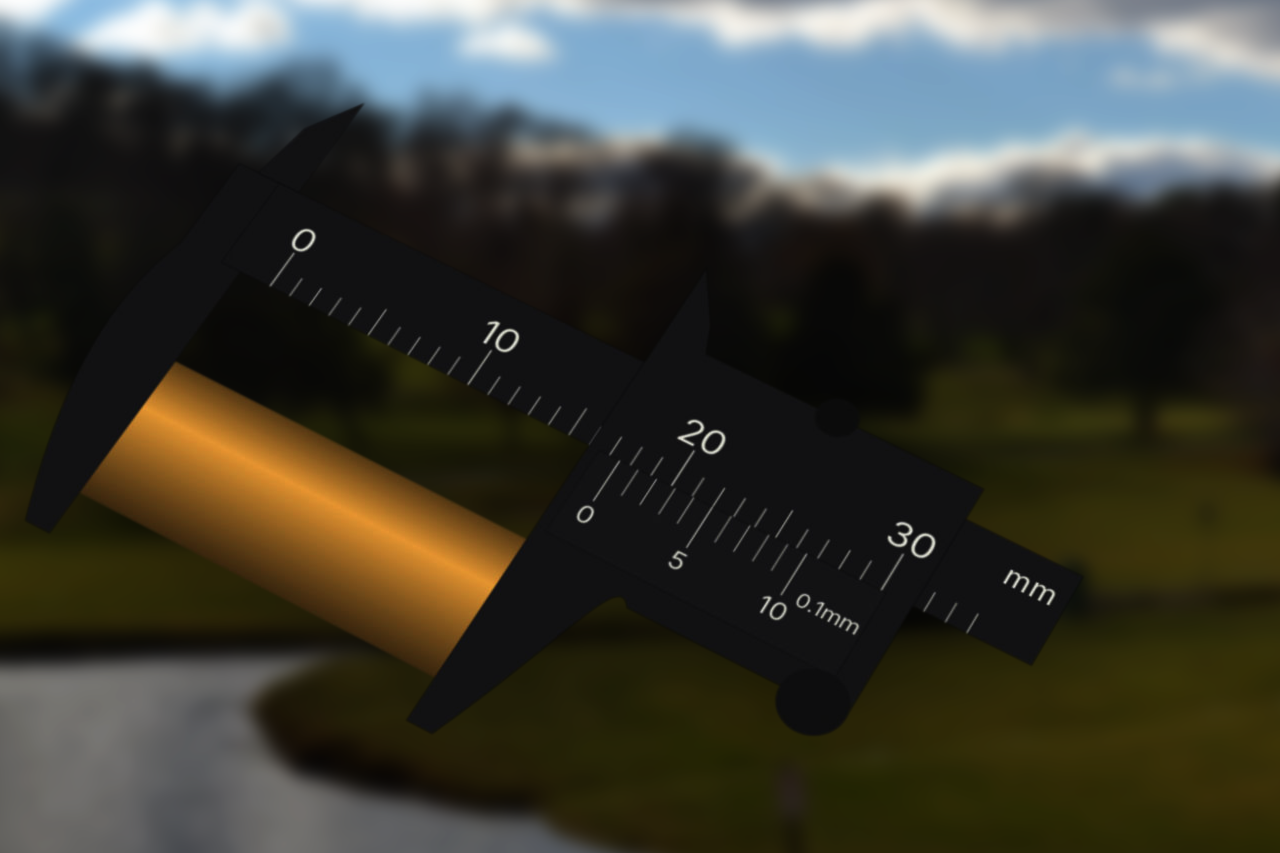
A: 17.5 mm
